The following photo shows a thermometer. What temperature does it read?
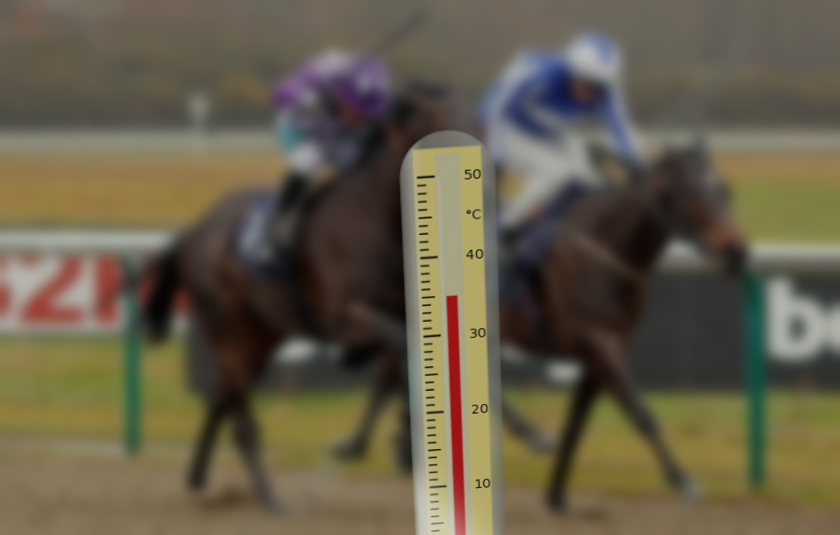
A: 35 °C
